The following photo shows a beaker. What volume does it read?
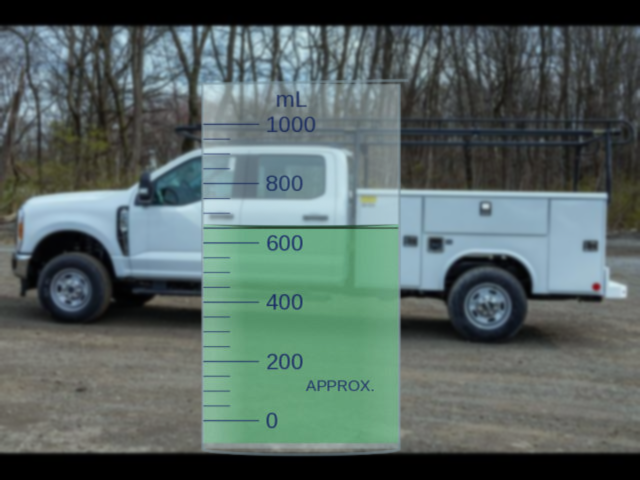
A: 650 mL
